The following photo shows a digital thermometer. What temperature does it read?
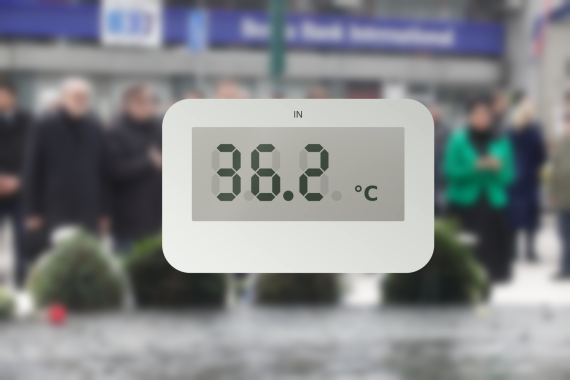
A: 36.2 °C
